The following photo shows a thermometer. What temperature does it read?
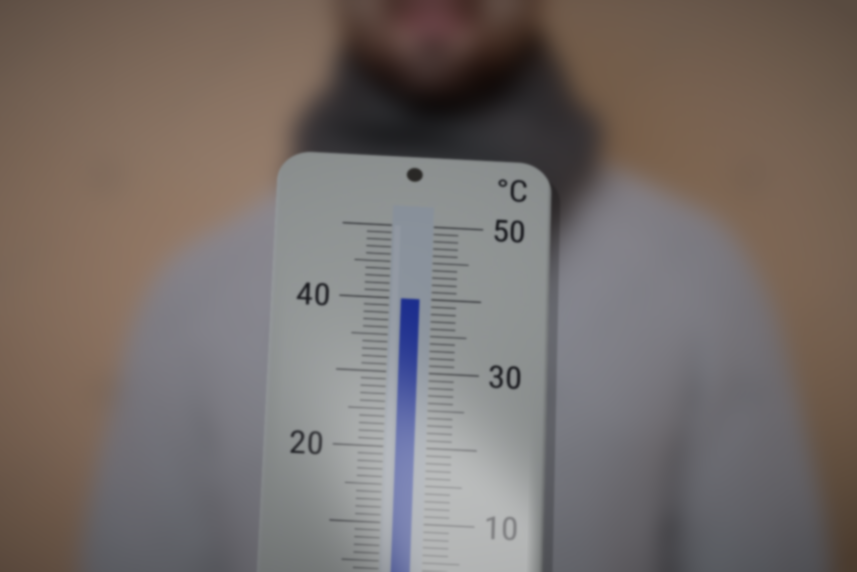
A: 40 °C
